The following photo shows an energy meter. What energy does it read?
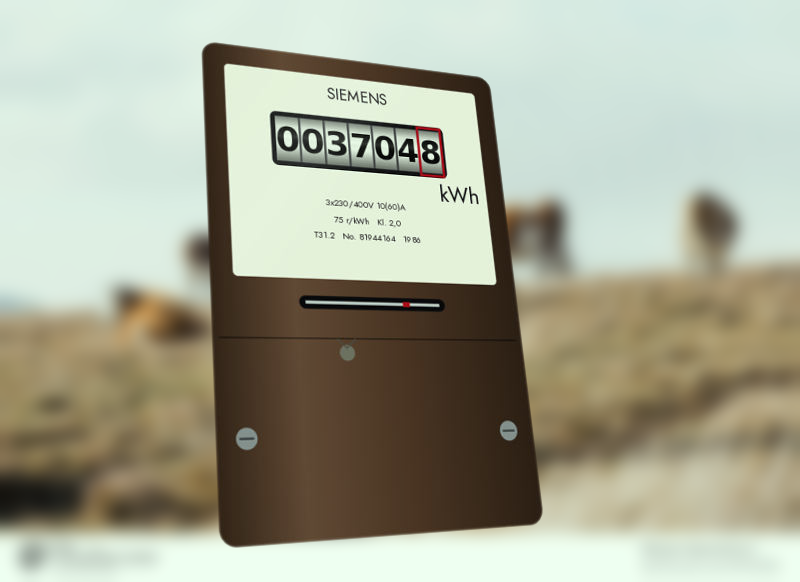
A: 3704.8 kWh
